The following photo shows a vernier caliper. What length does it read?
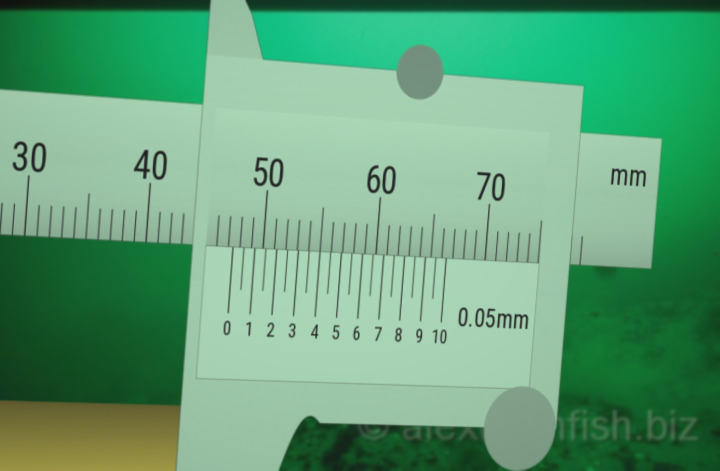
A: 47.4 mm
